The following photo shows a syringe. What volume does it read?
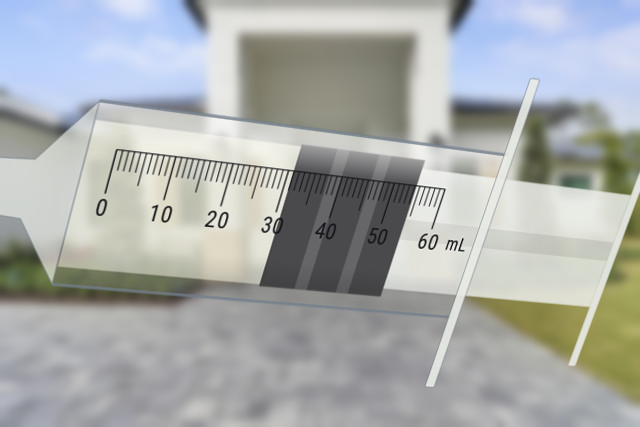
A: 31 mL
